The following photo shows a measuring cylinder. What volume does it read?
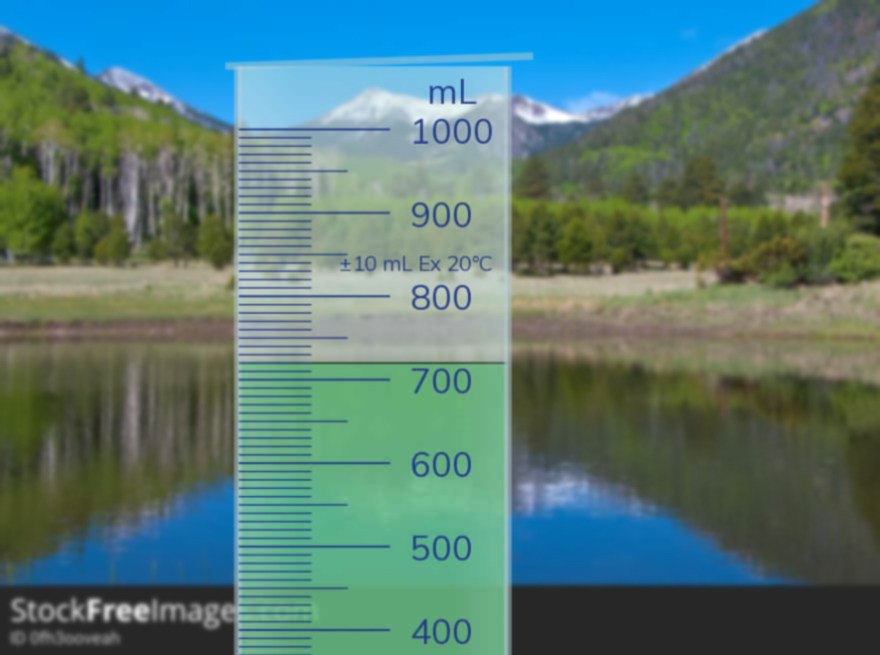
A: 720 mL
